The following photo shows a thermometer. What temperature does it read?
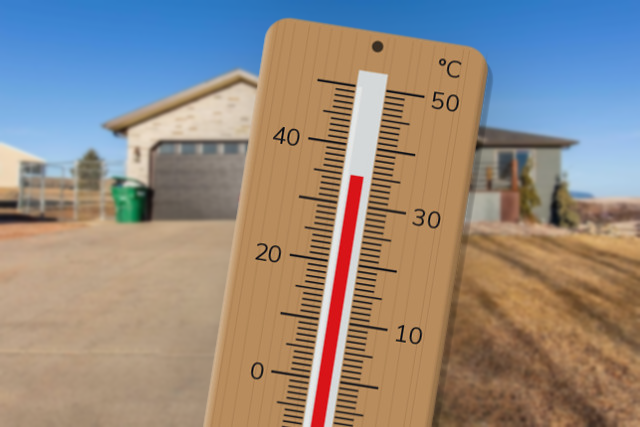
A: 35 °C
